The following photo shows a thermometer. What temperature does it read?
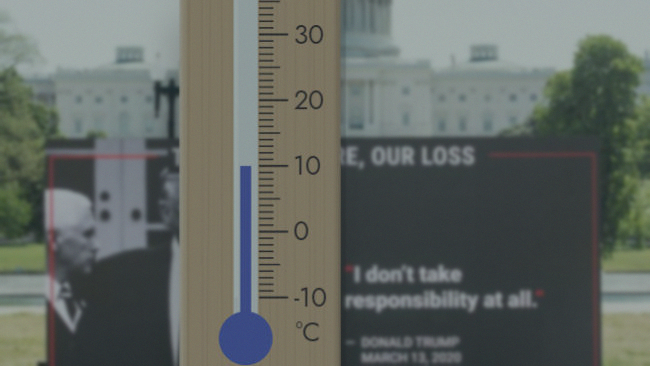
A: 10 °C
